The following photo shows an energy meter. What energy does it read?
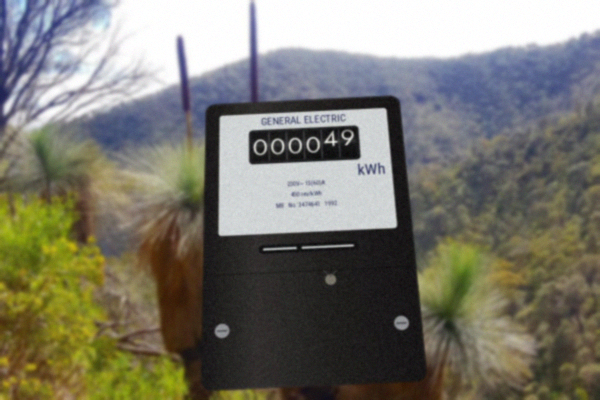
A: 49 kWh
